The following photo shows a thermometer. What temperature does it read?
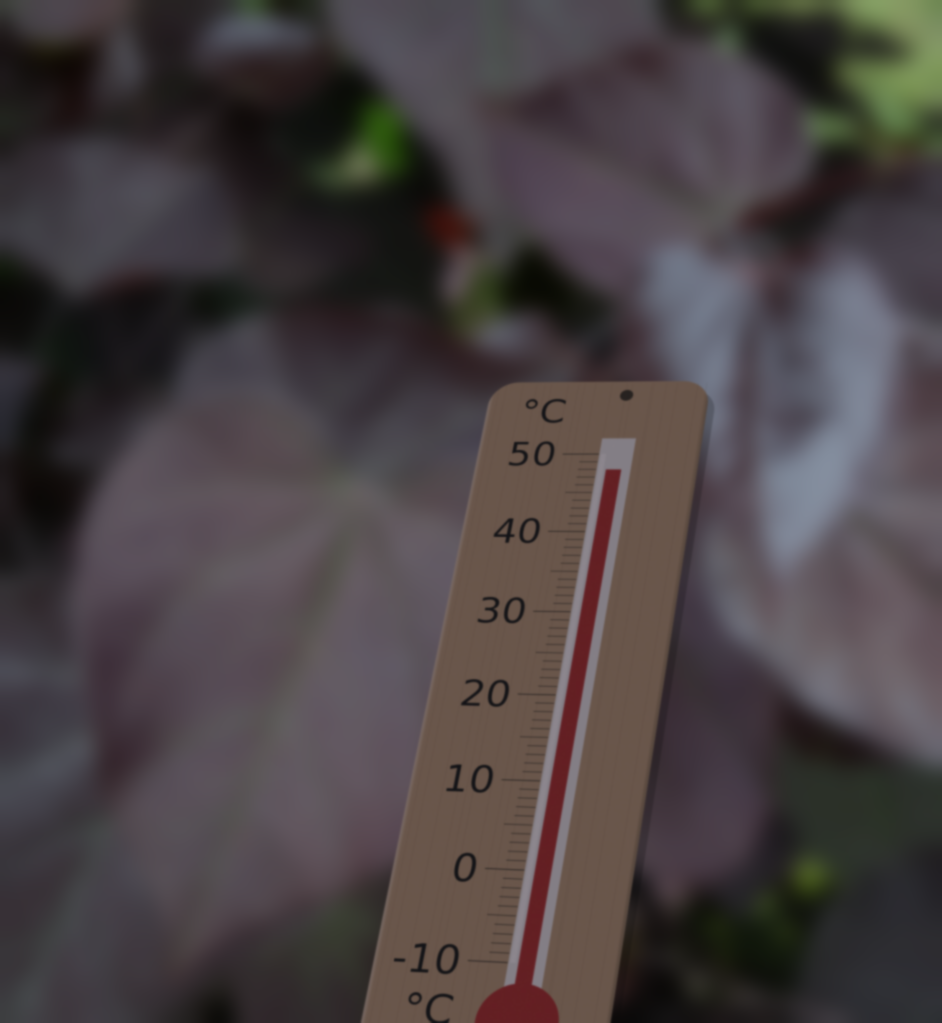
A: 48 °C
